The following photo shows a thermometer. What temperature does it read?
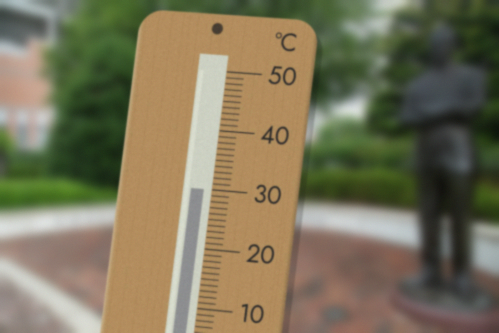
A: 30 °C
